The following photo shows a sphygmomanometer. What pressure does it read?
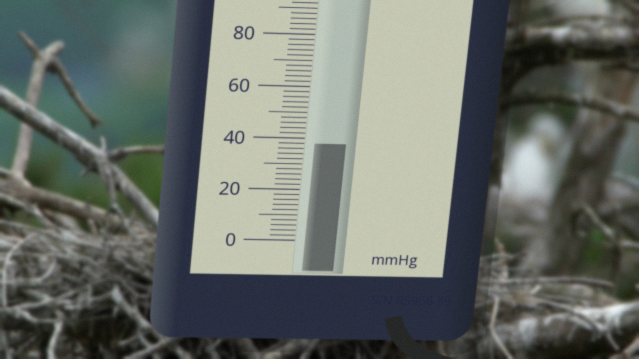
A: 38 mmHg
